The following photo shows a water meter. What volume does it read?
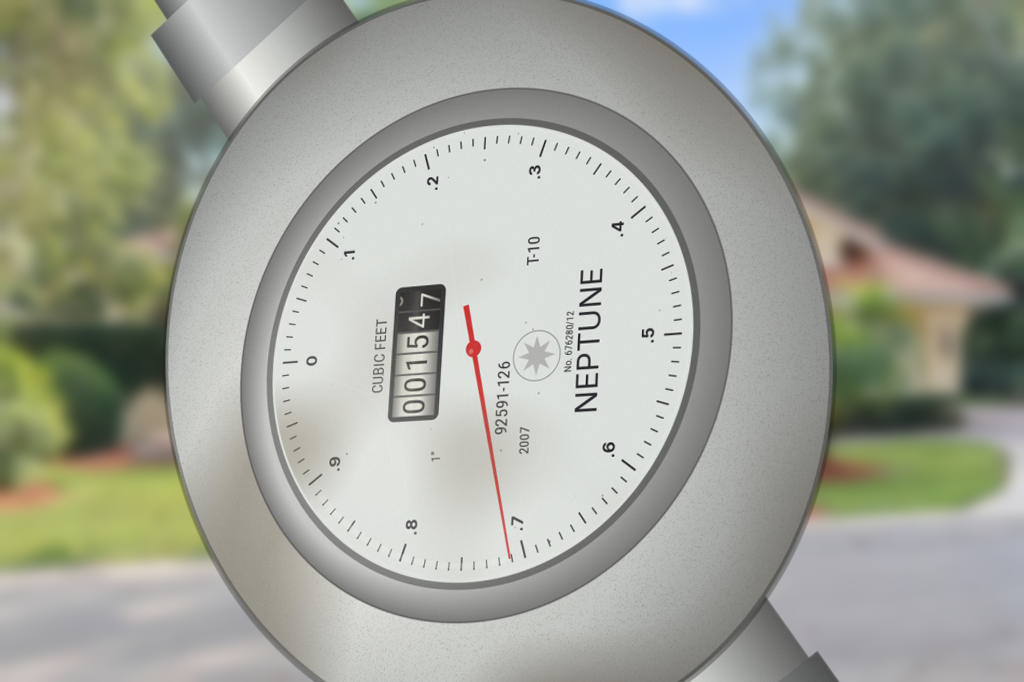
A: 1546.71 ft³
